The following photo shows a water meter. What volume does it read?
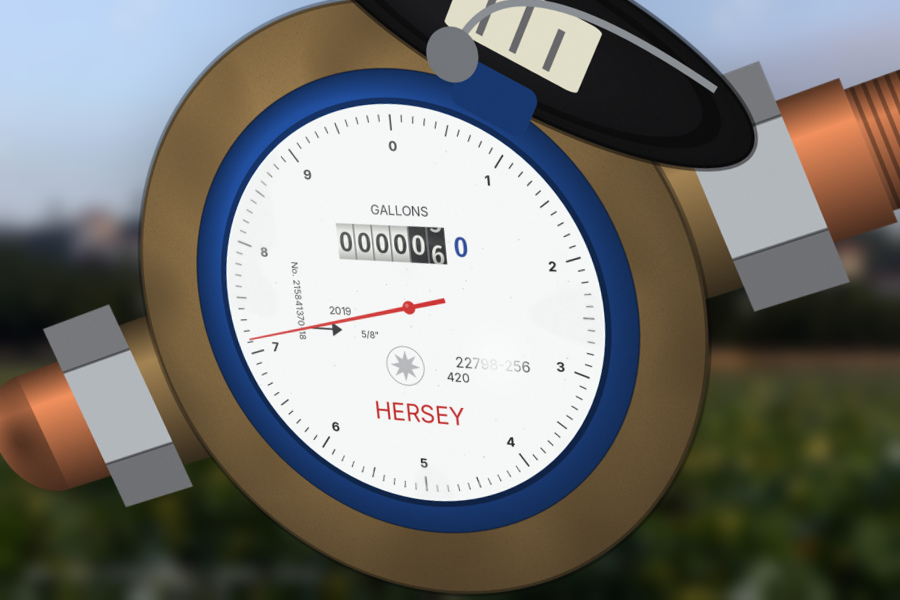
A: 57.1 gal
